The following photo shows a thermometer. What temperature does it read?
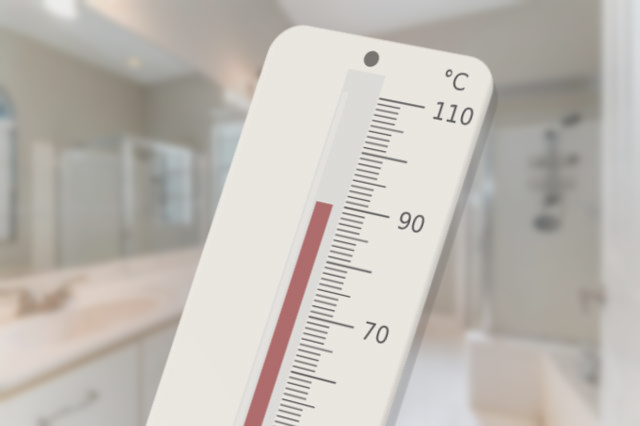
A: 90 °C
